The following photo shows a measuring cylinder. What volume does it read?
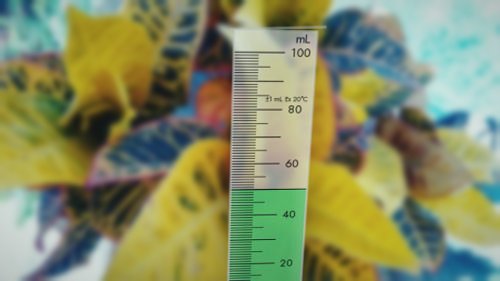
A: 50 mL
